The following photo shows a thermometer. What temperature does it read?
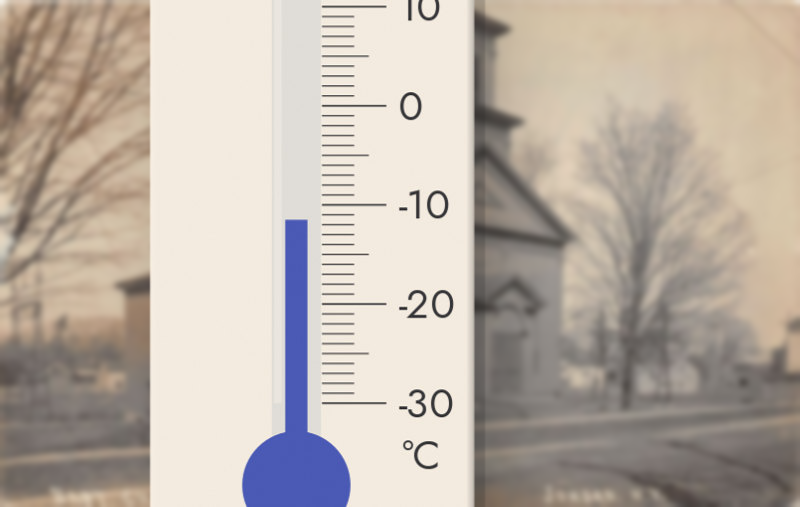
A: -11.5 °C
